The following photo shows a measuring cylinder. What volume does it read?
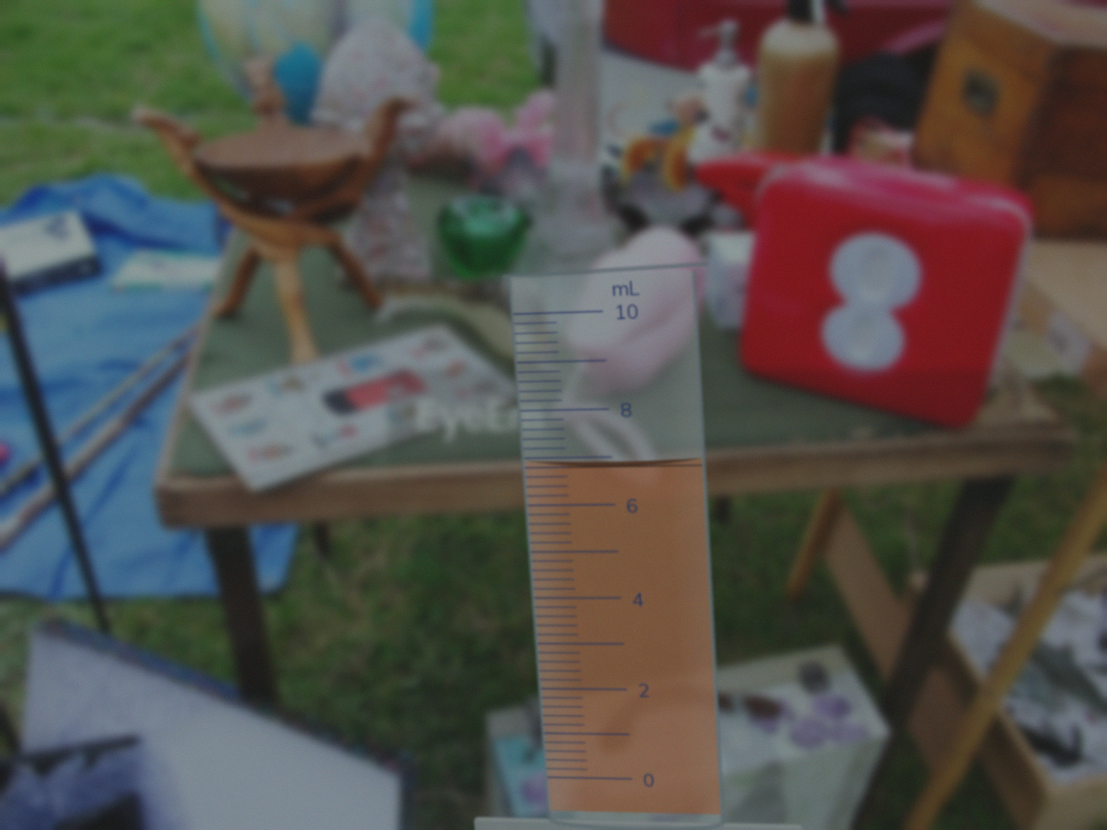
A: 6.8 mL
